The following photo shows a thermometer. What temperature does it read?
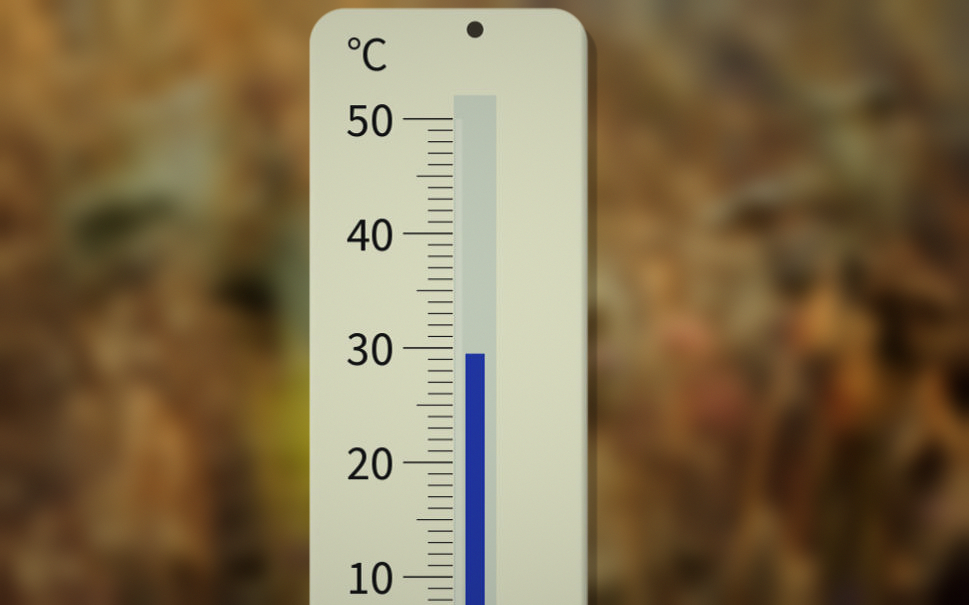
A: 29.5 °C
